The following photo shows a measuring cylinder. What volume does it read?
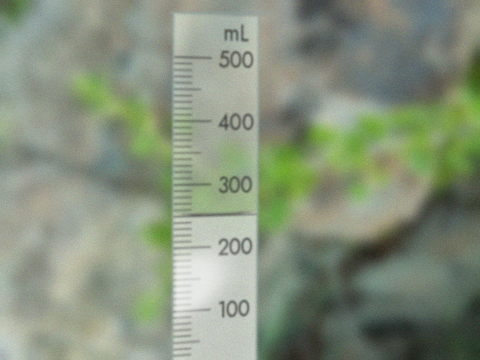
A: 250 mL
